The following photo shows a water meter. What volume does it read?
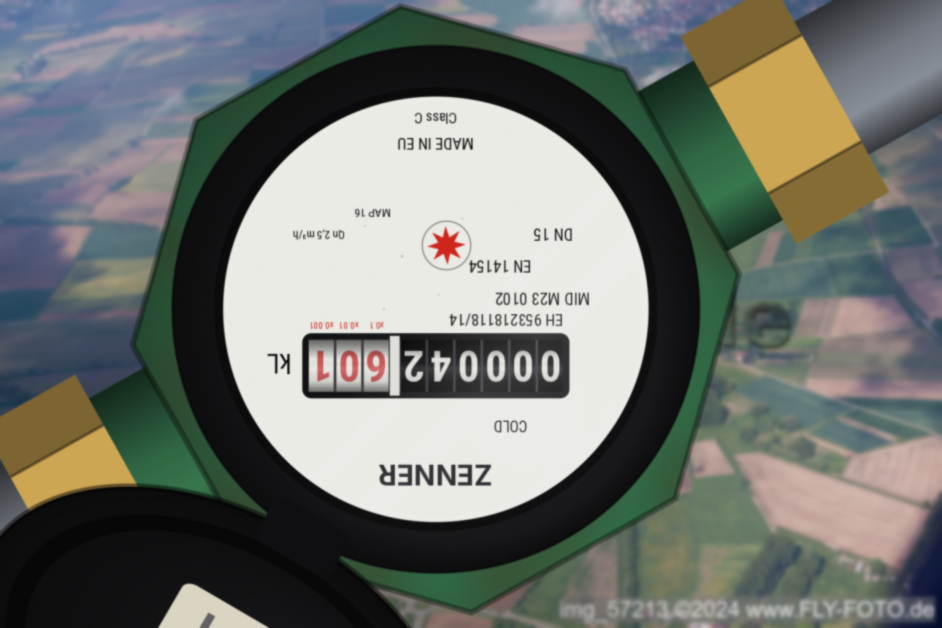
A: 42.601 kL
